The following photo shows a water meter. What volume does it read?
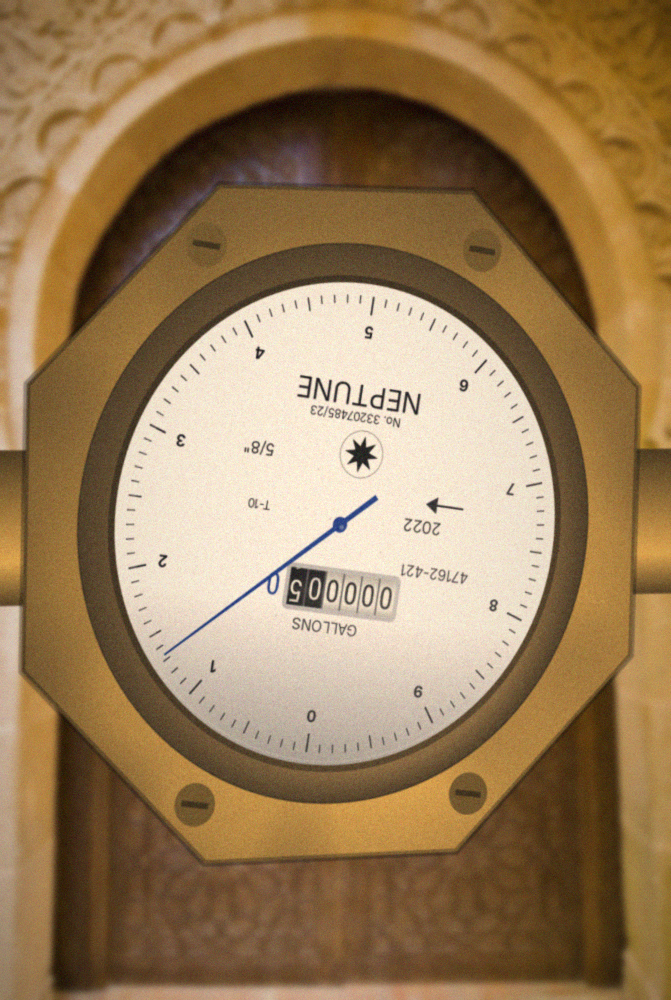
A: 51.3 gal
